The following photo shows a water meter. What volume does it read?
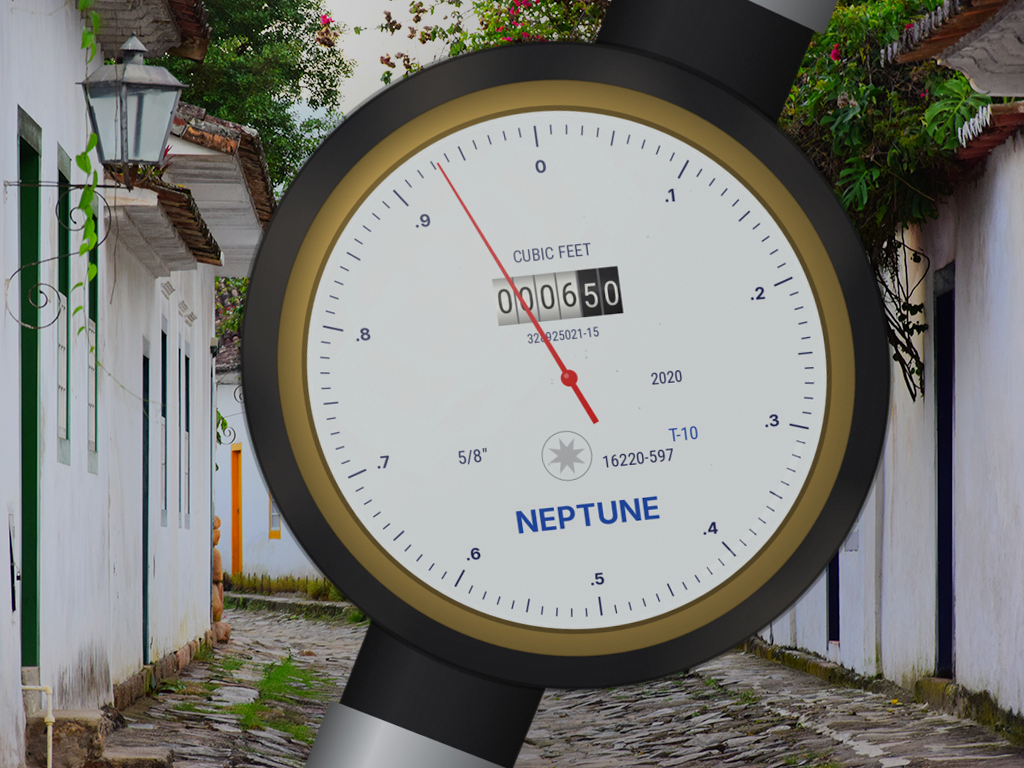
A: 649.93 ft³
